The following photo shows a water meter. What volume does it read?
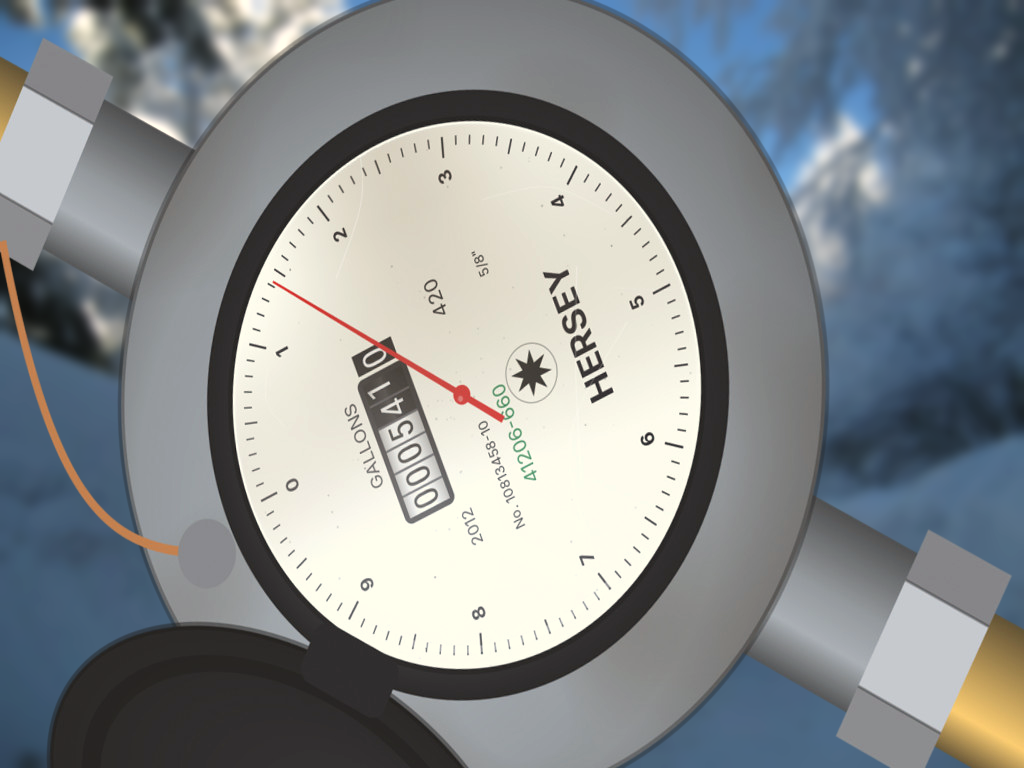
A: 5411.4 gal
